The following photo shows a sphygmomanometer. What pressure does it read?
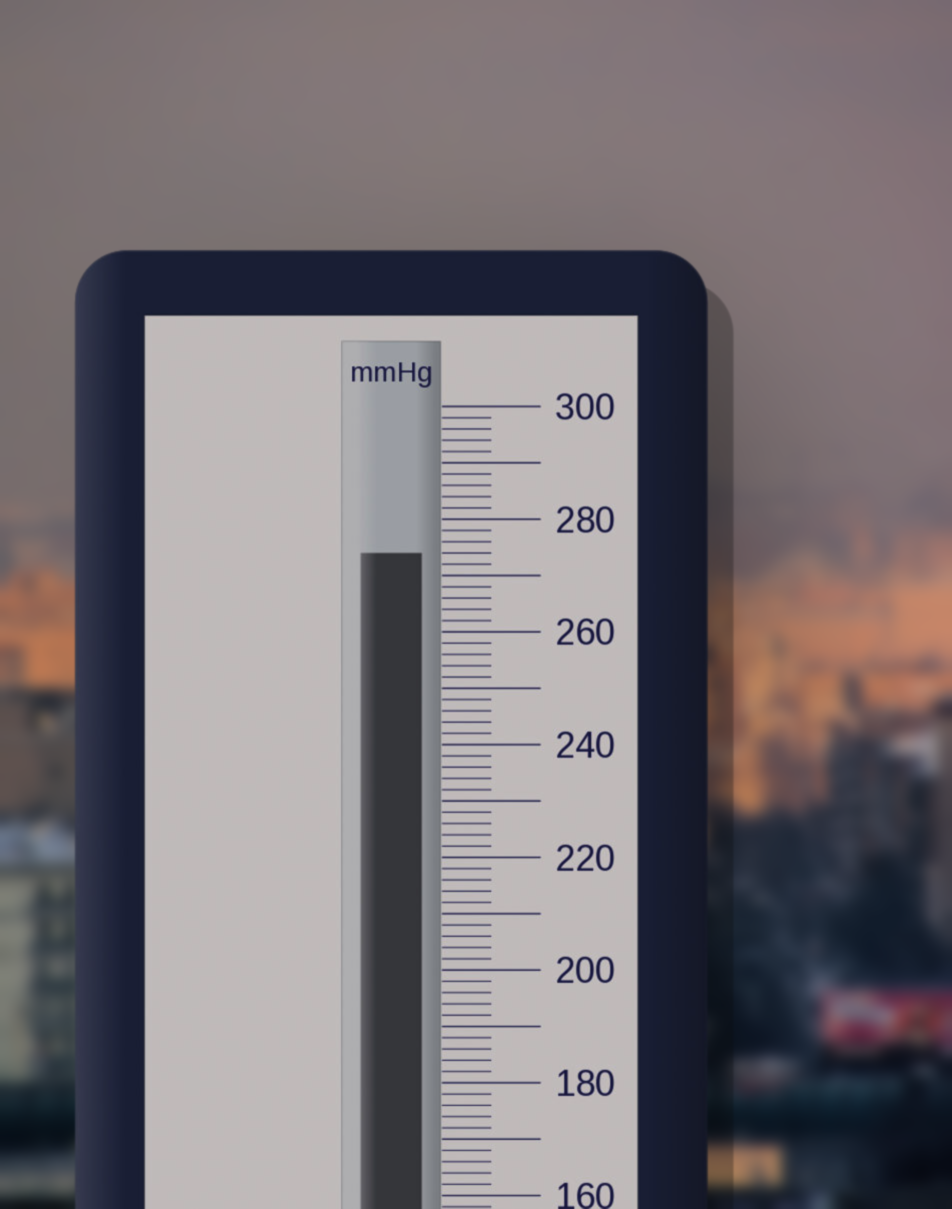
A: 274 mmHg
